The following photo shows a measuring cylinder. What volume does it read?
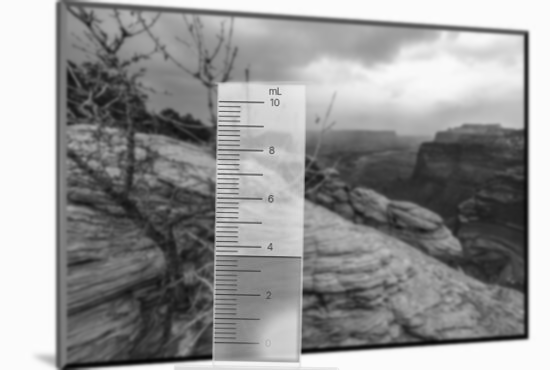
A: 3.6 mL
